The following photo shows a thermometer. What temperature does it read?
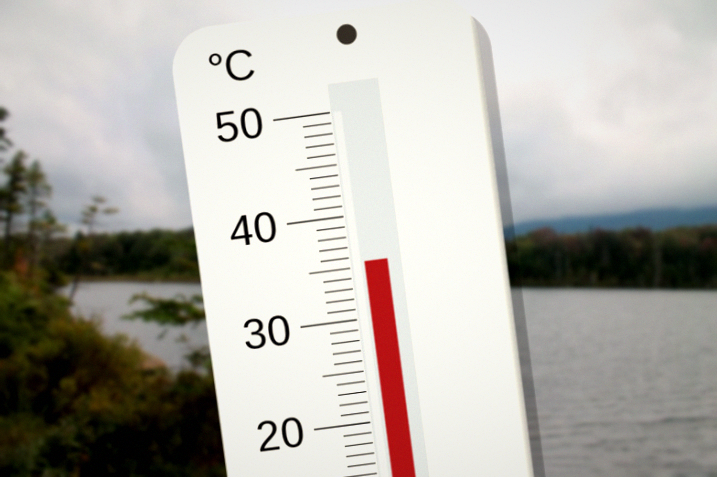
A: 35.5 °C
